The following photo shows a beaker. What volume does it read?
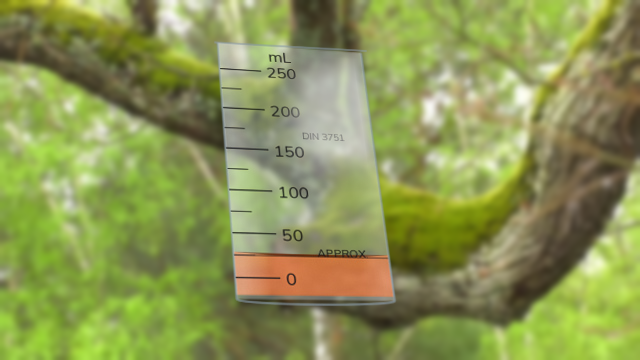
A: 25 mL
